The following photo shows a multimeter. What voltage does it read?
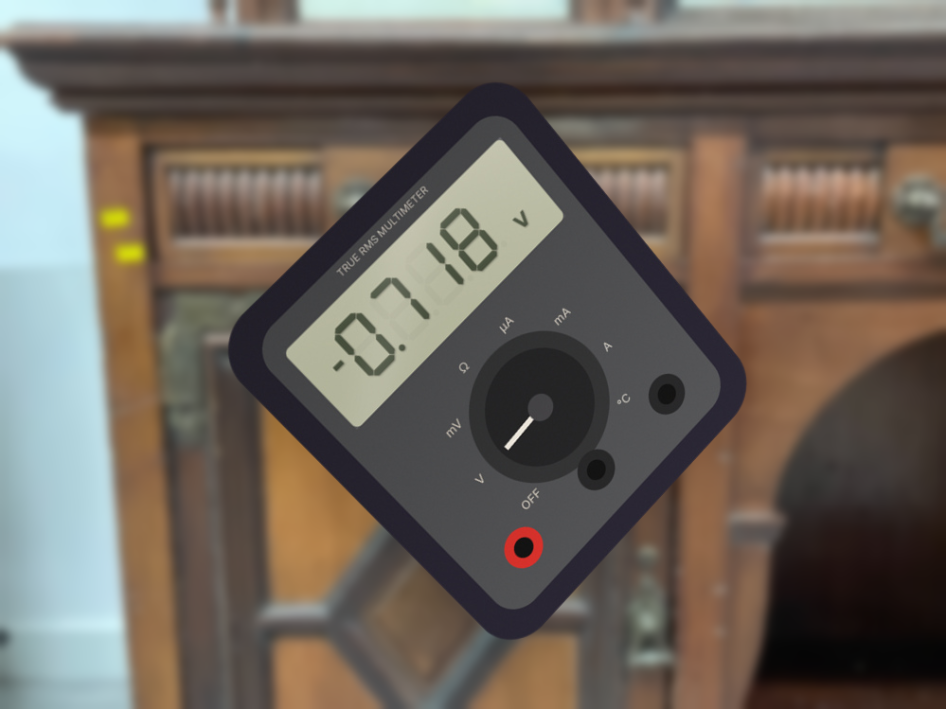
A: -0.718 V
